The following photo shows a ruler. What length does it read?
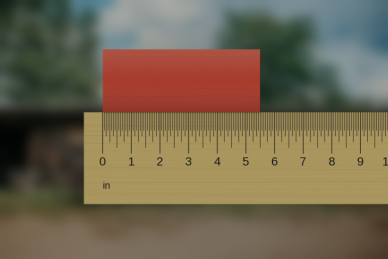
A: 5.5 in
